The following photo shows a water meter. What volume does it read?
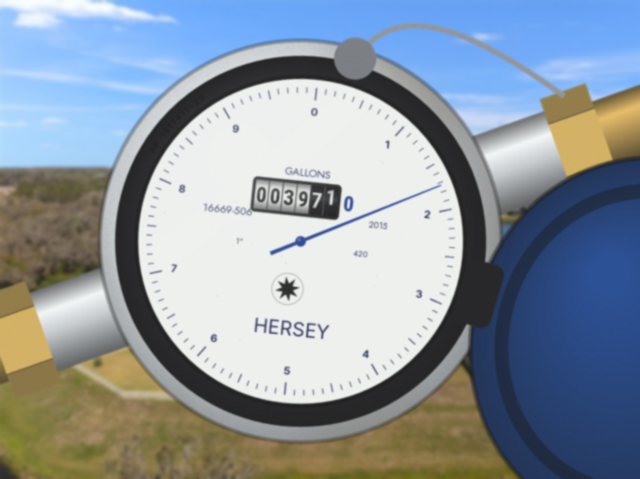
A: 39711.7 gal
